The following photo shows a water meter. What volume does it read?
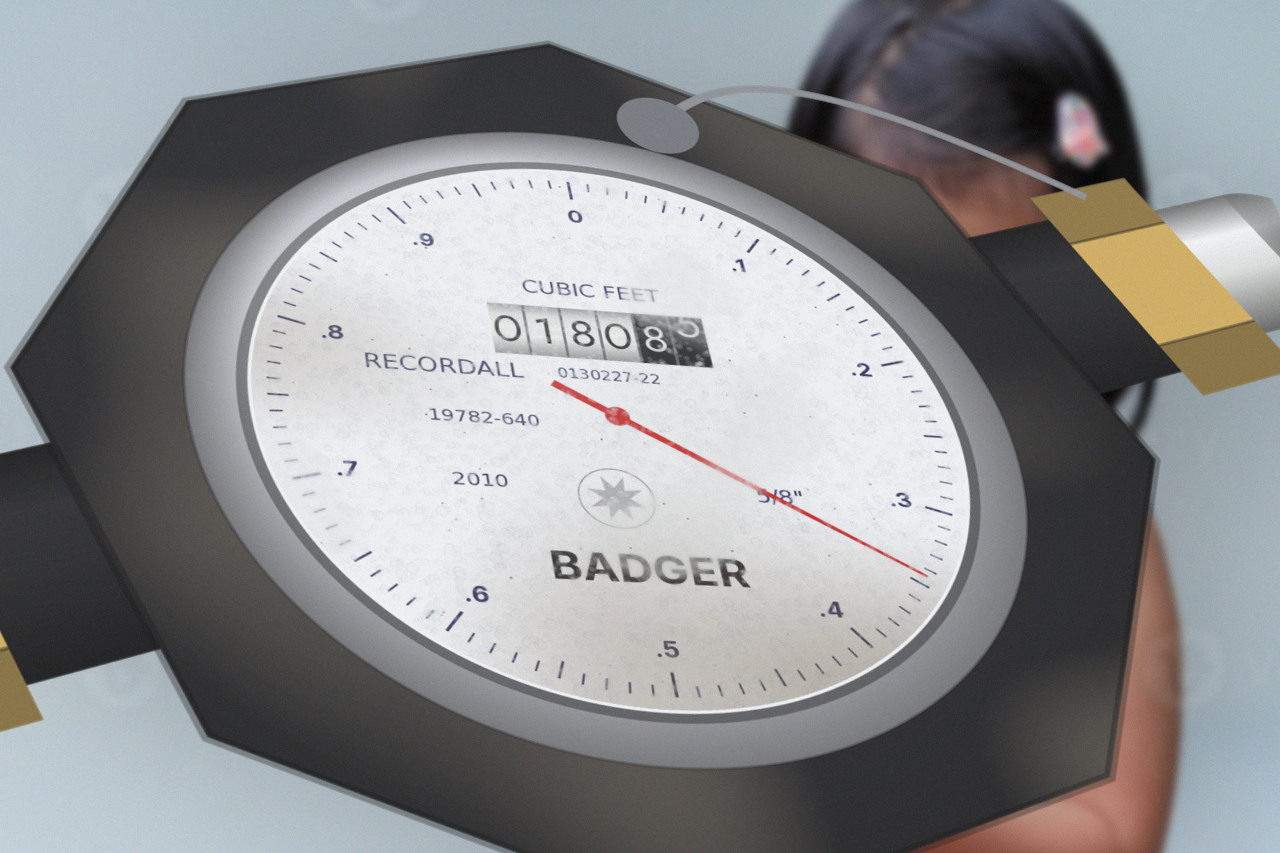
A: 18085.34 ft³
